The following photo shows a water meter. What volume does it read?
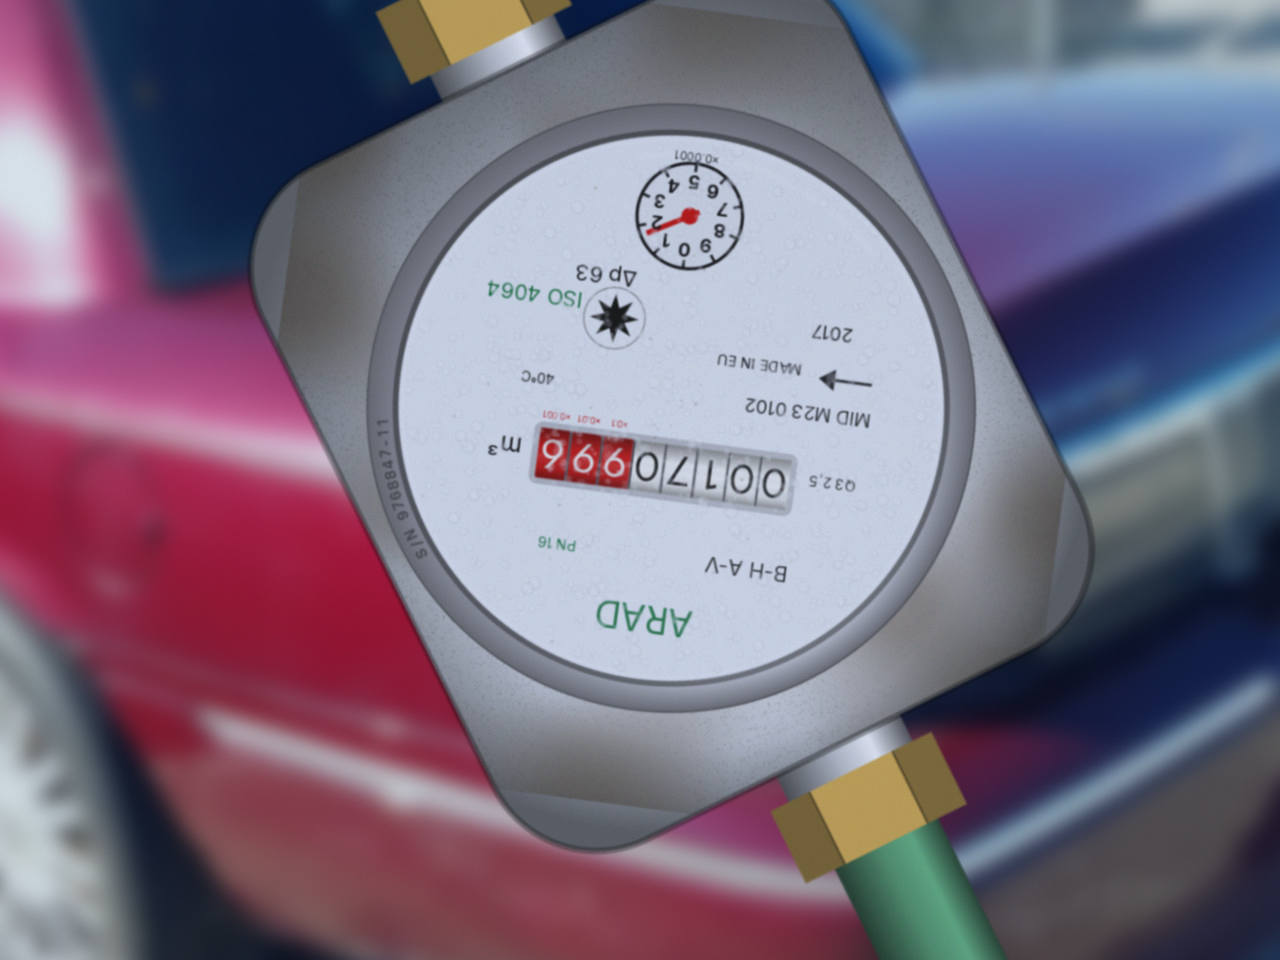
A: 170.9961 m³
